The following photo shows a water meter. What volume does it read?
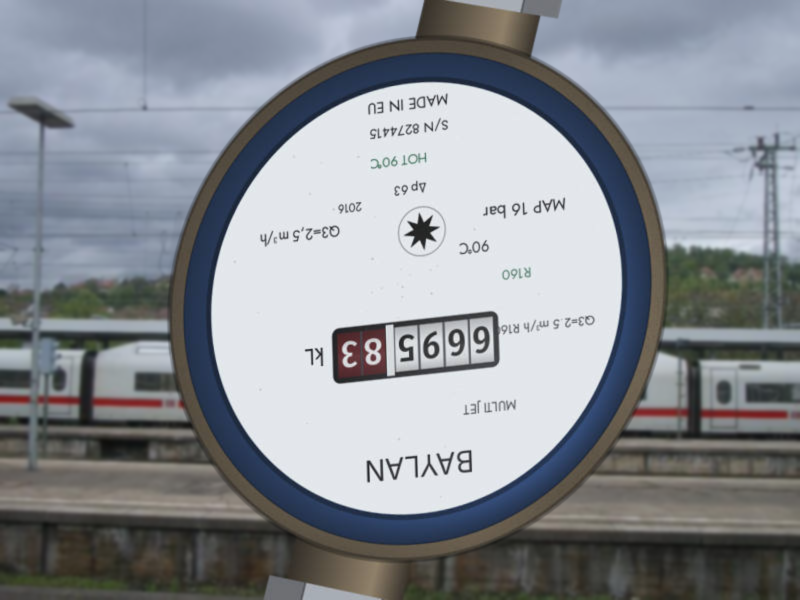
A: 6695.83 kL
